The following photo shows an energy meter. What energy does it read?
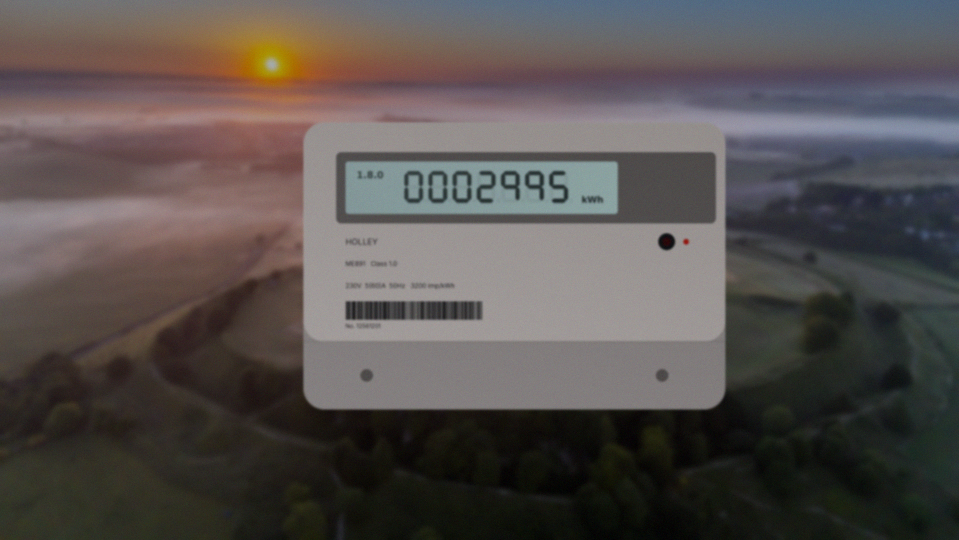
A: 2995 kWh
